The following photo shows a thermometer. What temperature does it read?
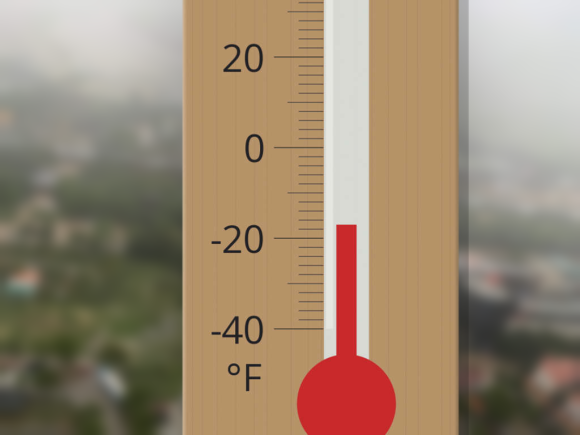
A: -17 °F
